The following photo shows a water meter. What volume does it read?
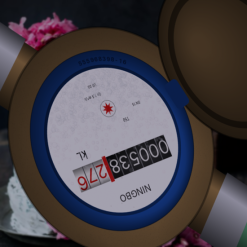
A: 538.276 kL
